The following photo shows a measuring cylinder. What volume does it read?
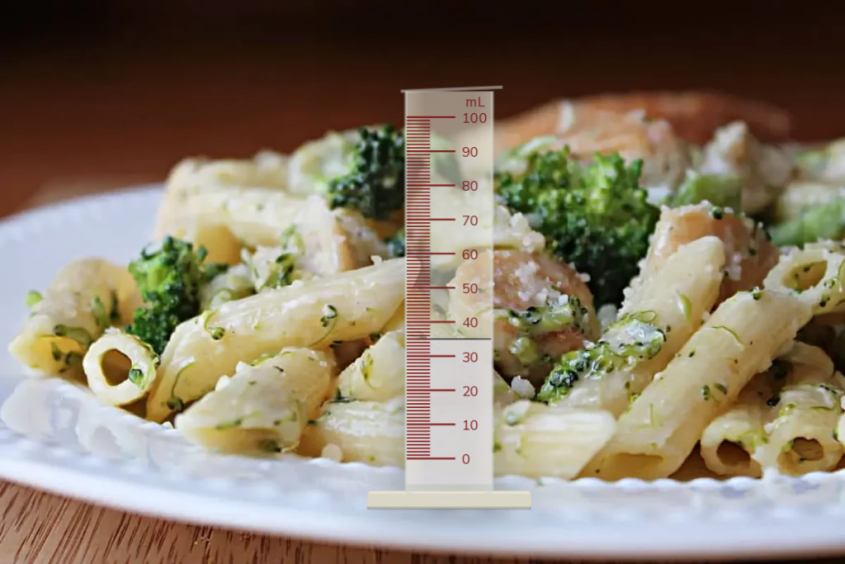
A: 35 mL
